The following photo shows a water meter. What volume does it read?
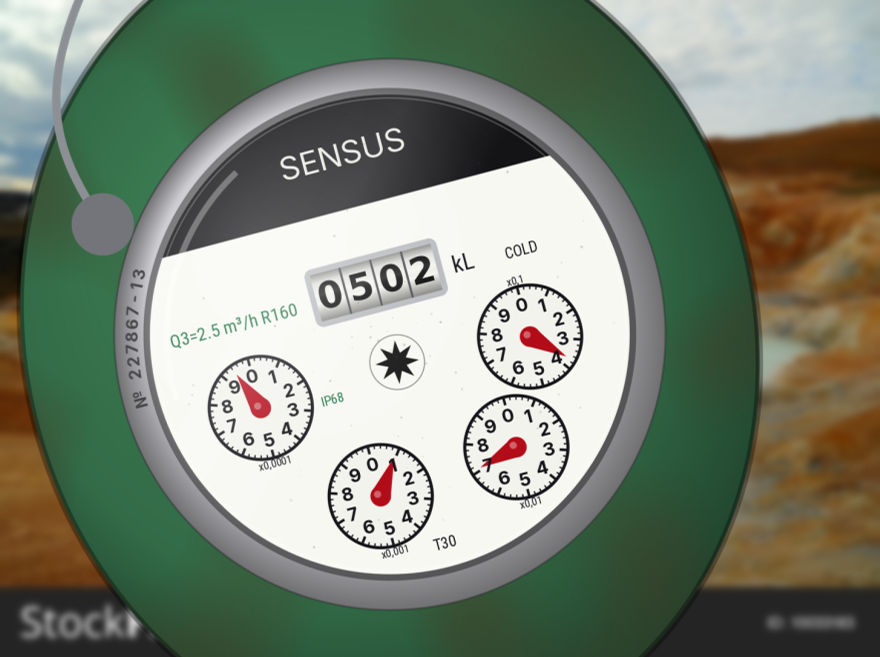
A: 502.3709 kL
